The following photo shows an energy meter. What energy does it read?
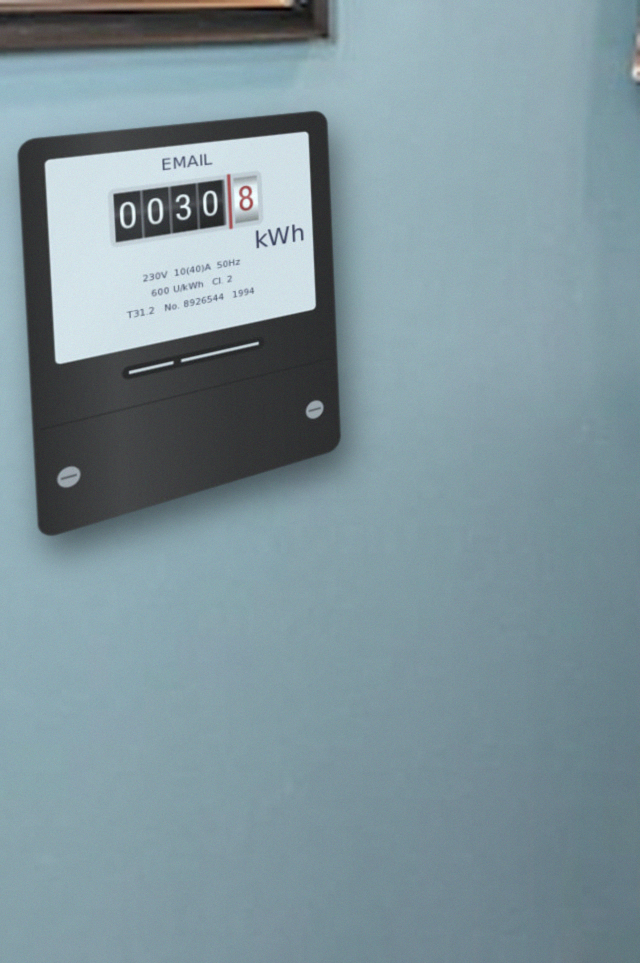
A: 30.8 kWh
